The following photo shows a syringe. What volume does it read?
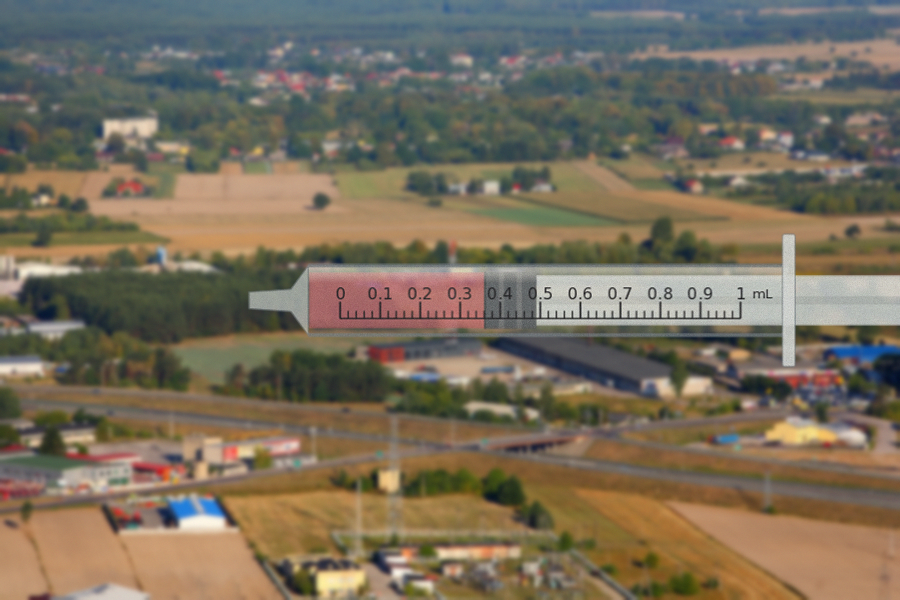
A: 0.36 mL
